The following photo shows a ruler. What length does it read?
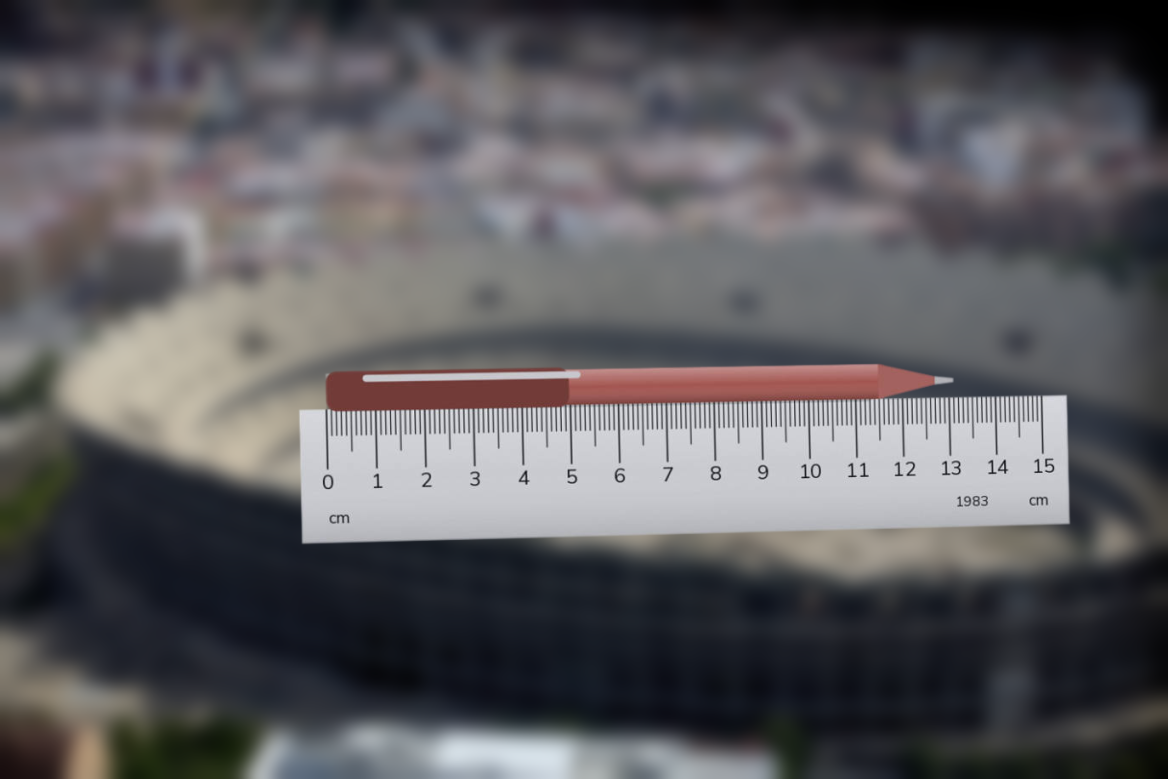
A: 13.1 cm
